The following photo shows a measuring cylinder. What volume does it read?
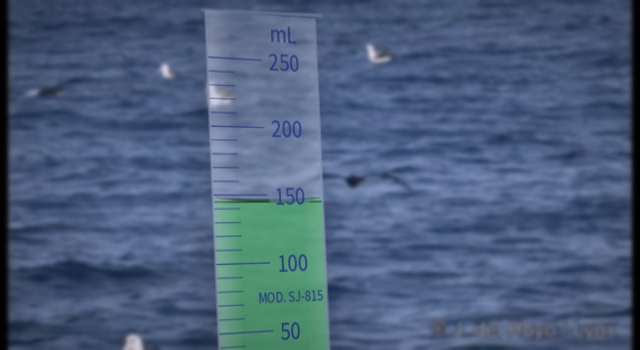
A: 145 mL
